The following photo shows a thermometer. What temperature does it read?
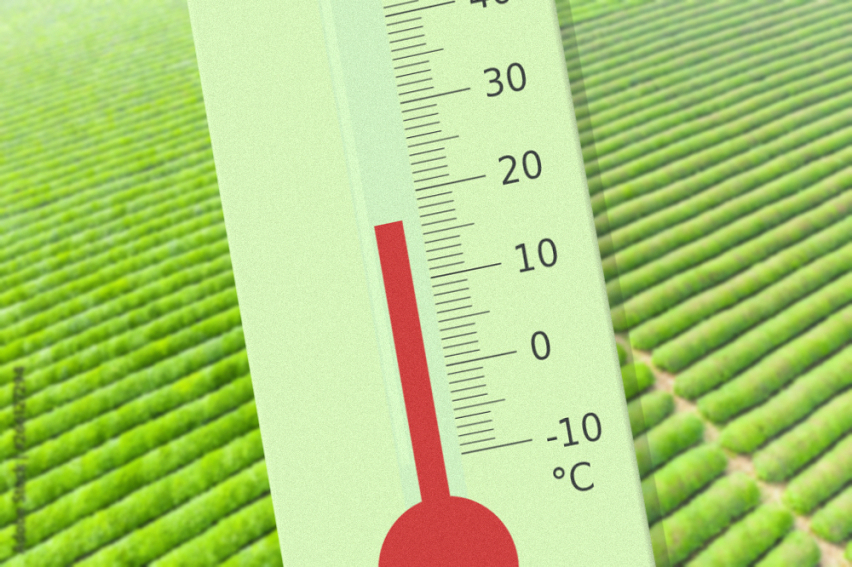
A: 17 °C
